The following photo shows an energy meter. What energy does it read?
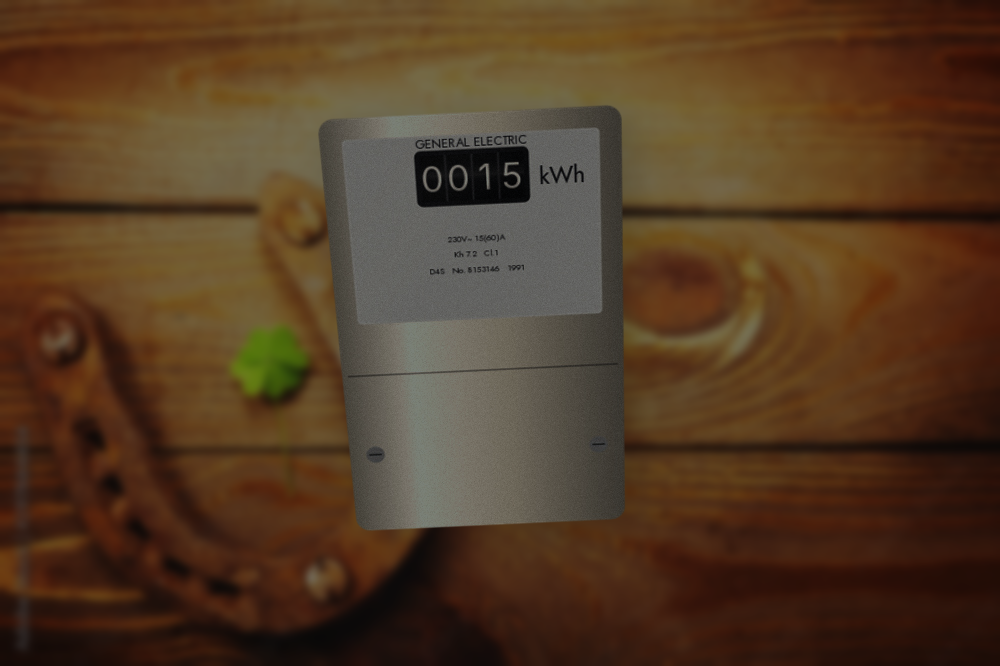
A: 15 kWh
